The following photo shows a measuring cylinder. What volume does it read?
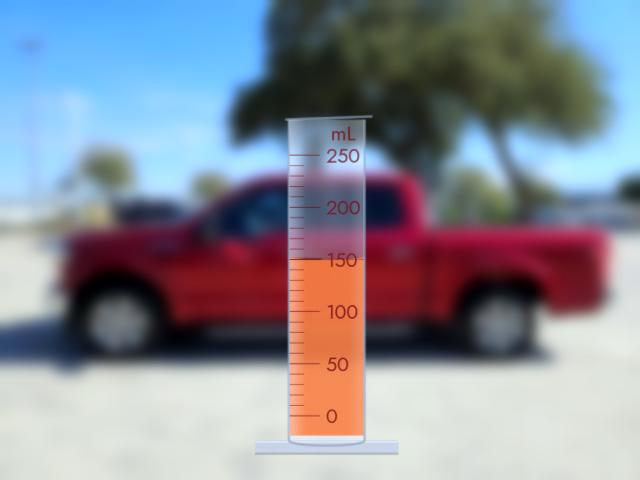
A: 150 mL
